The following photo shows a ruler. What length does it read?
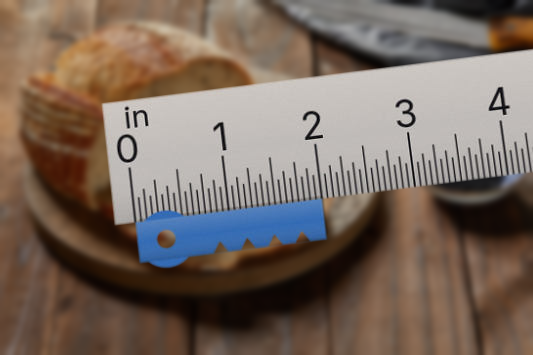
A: 2 in
